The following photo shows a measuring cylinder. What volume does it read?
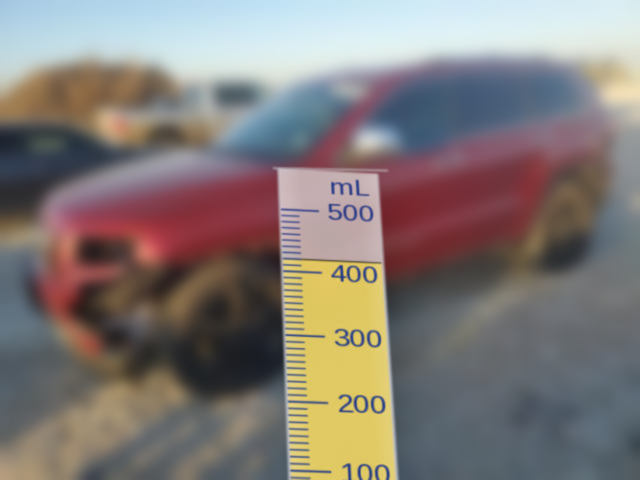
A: 420 mL
